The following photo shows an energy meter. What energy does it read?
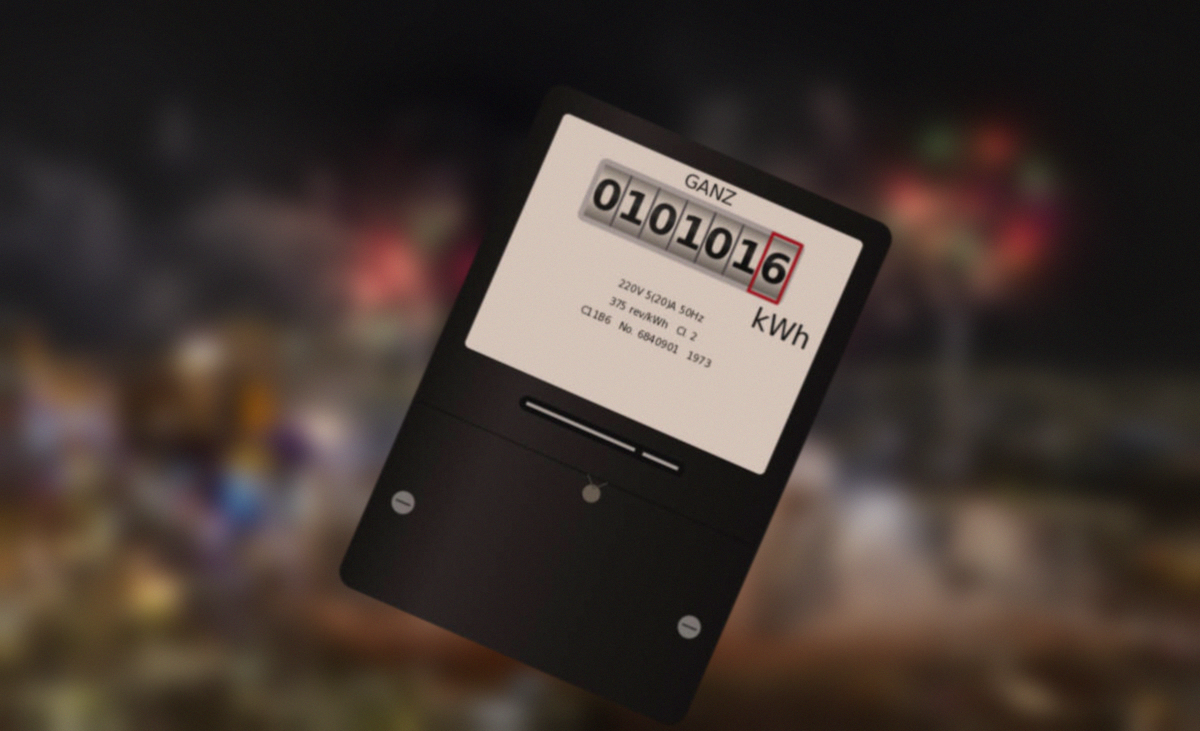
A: 10101.6 kWh
